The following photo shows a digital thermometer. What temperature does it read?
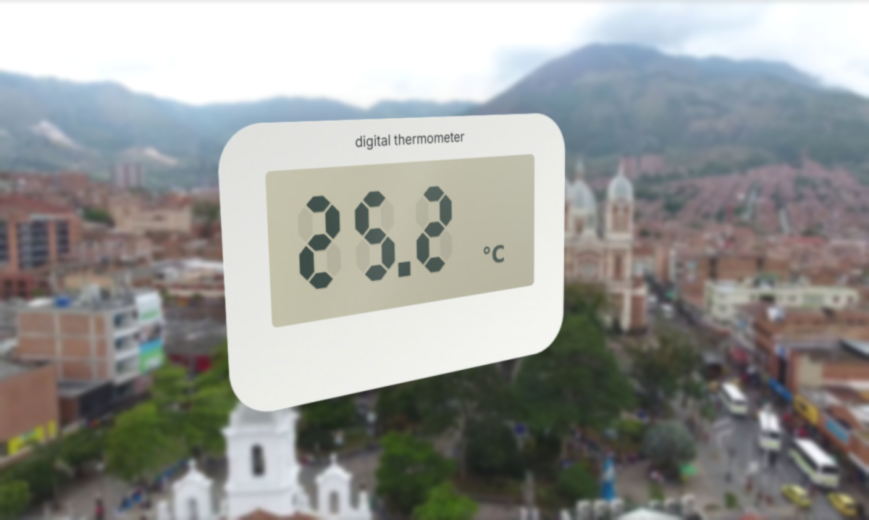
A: 25.2 °C
